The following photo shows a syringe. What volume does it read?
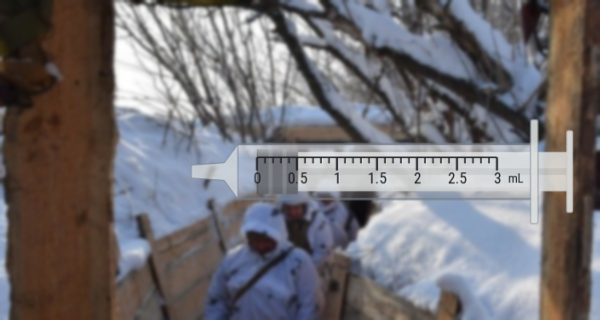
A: 0 mL
